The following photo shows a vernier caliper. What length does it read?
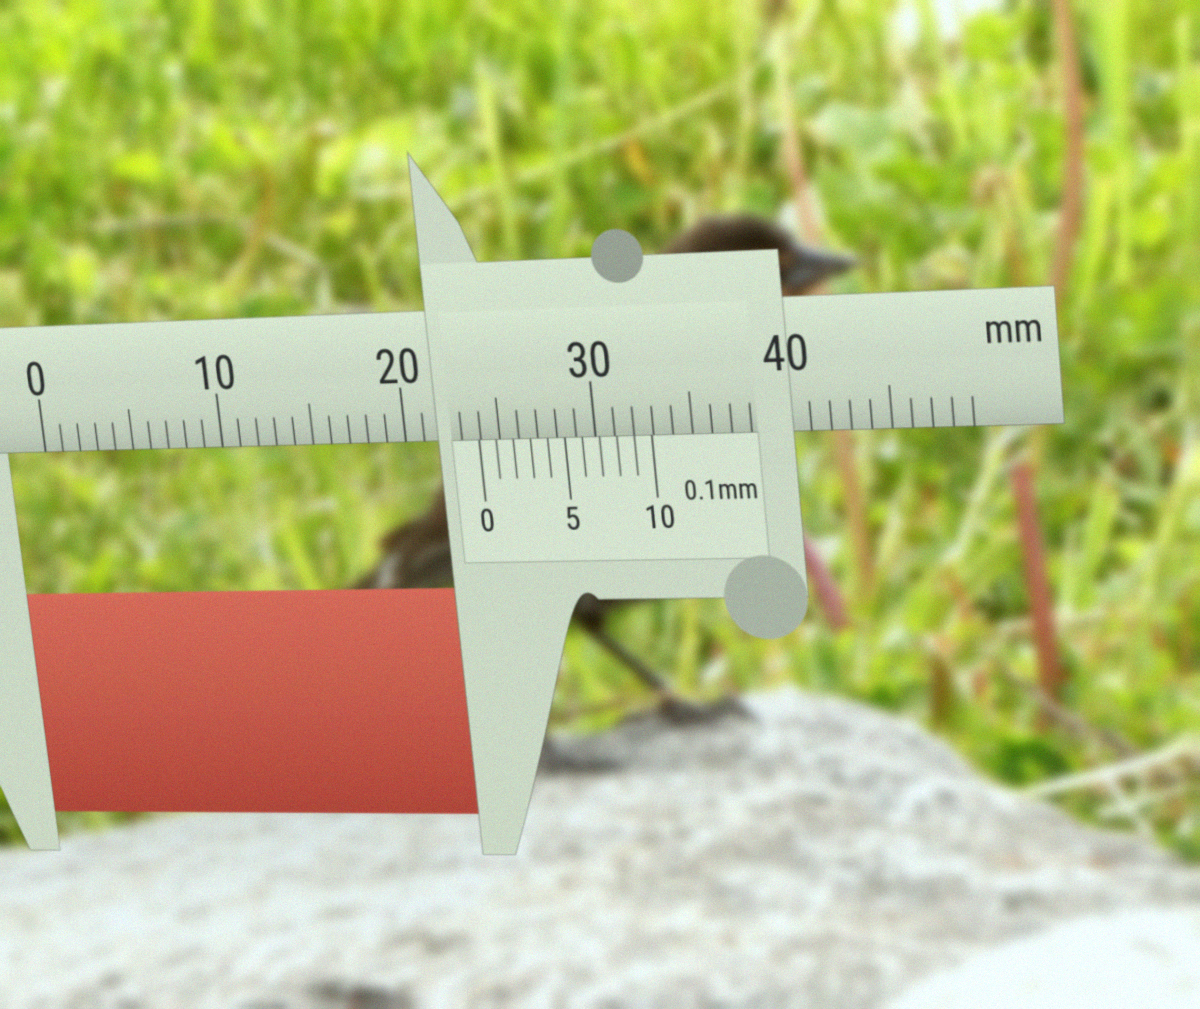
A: 23.9 mm
